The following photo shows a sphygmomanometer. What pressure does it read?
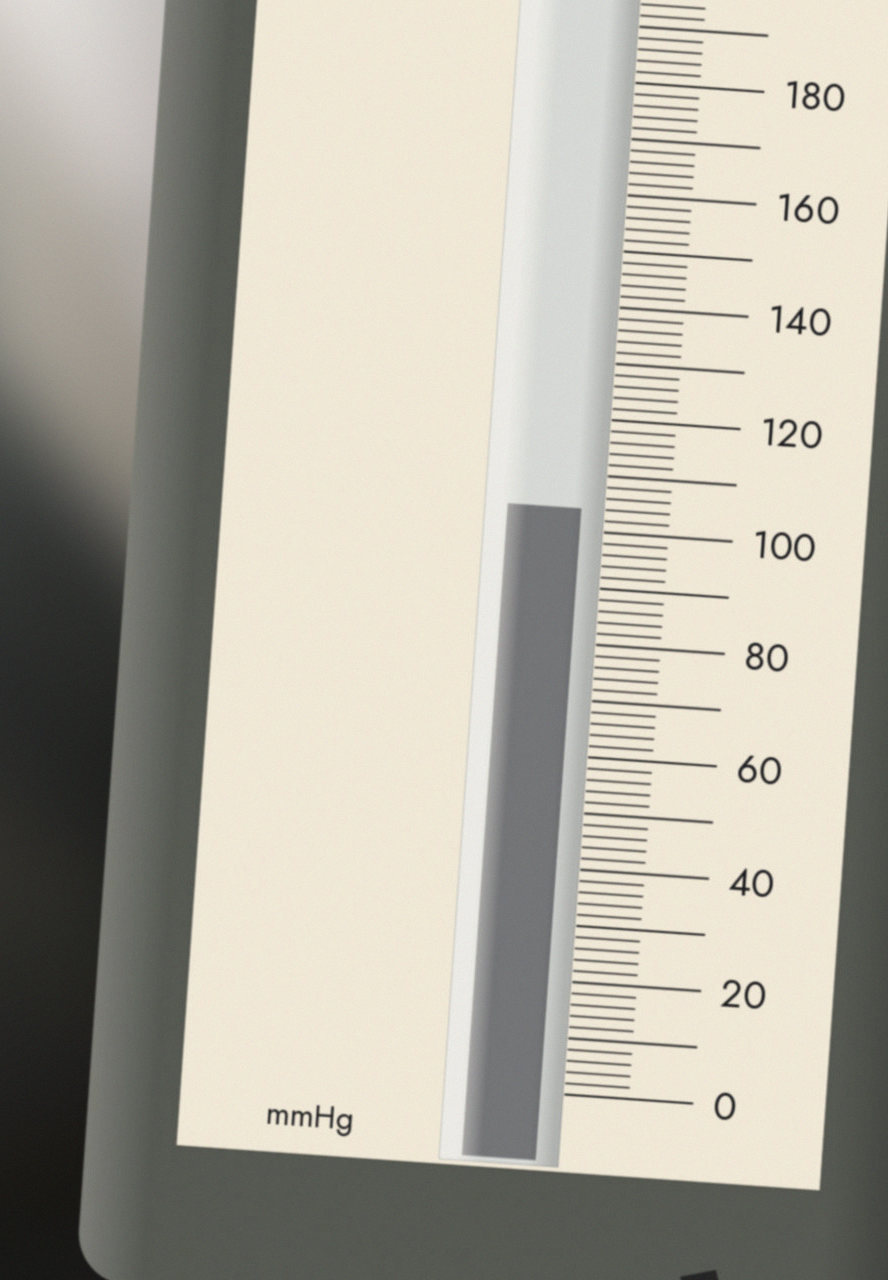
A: 104 mmHg
